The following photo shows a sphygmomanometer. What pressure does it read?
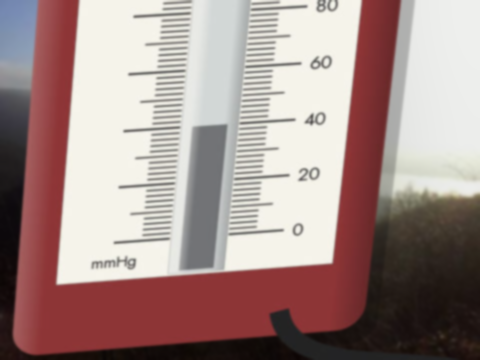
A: 40 mmHg
